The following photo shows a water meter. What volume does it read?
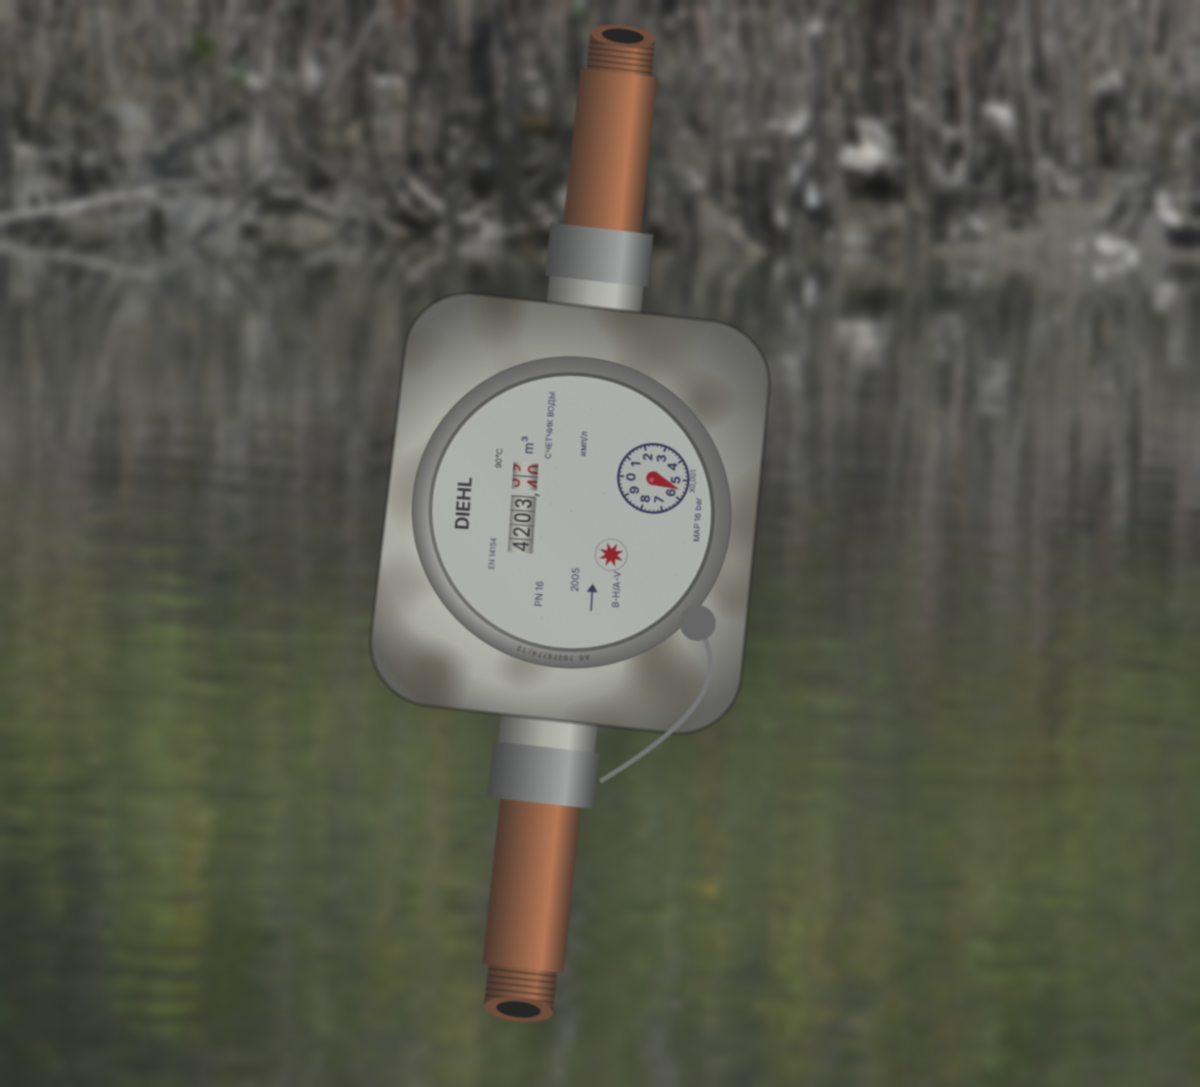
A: 4203.395 m³
